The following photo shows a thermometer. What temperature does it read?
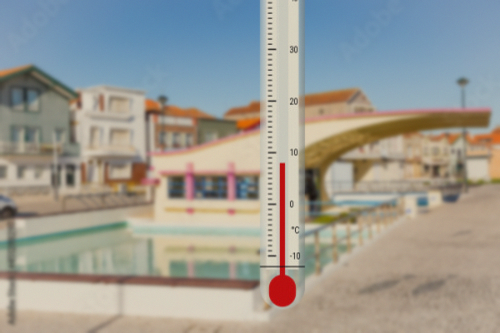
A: 8 °C
